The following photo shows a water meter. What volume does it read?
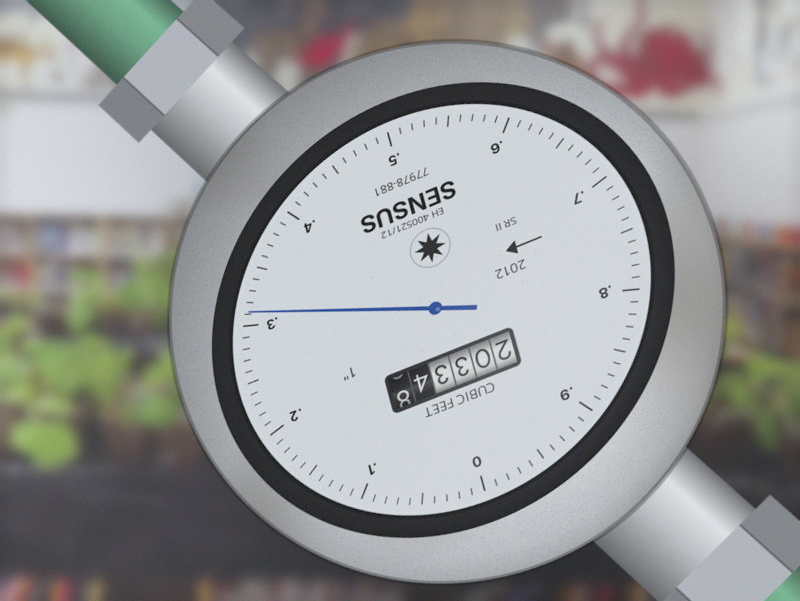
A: 203348.31 ft³
